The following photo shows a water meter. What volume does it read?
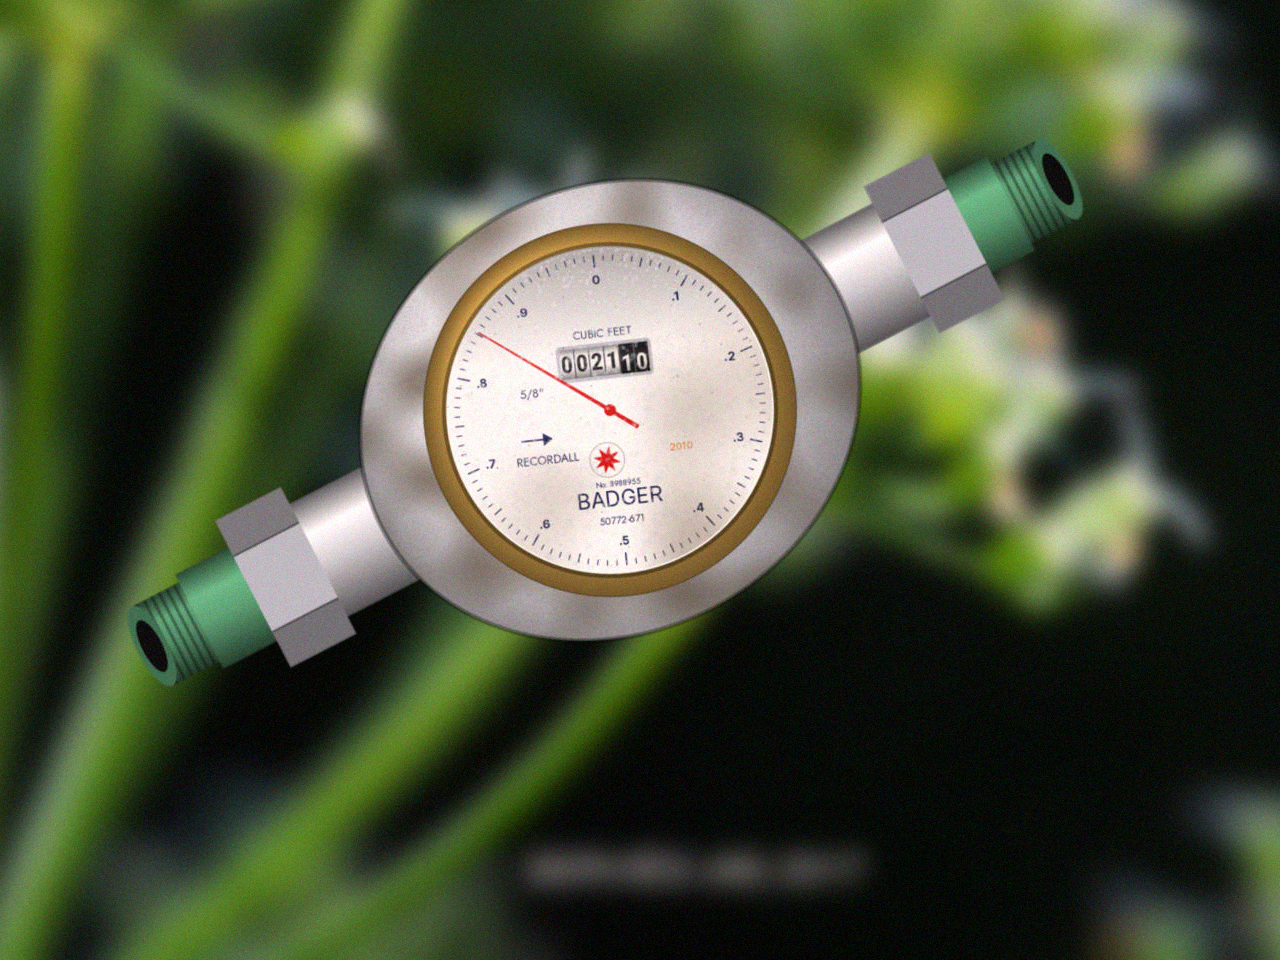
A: 2109.85 ft³
